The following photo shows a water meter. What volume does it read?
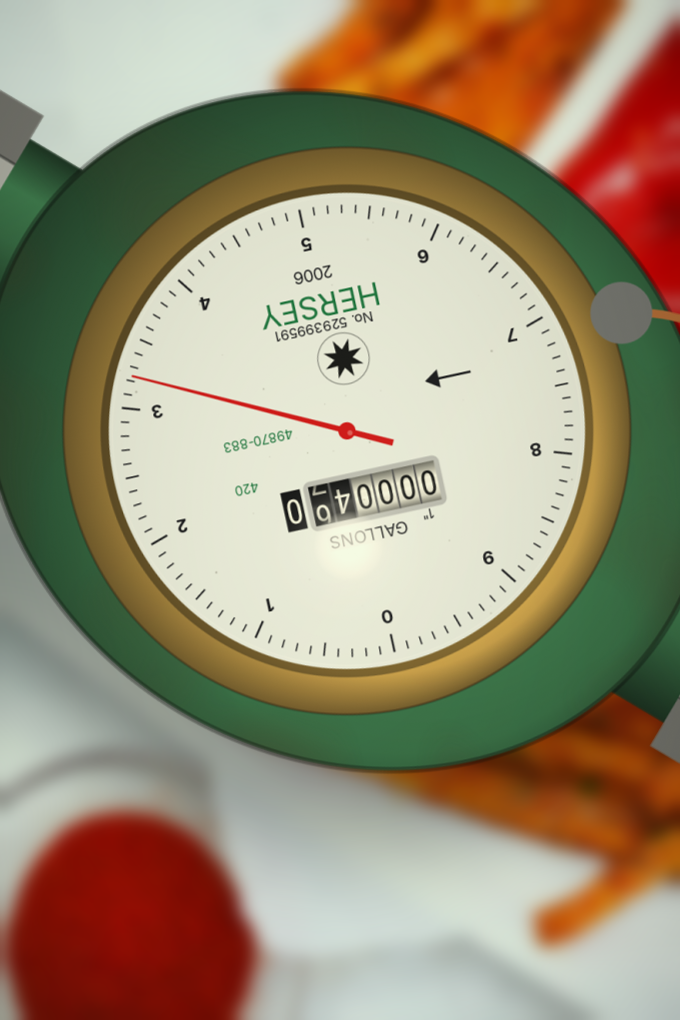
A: 463.2 gal
